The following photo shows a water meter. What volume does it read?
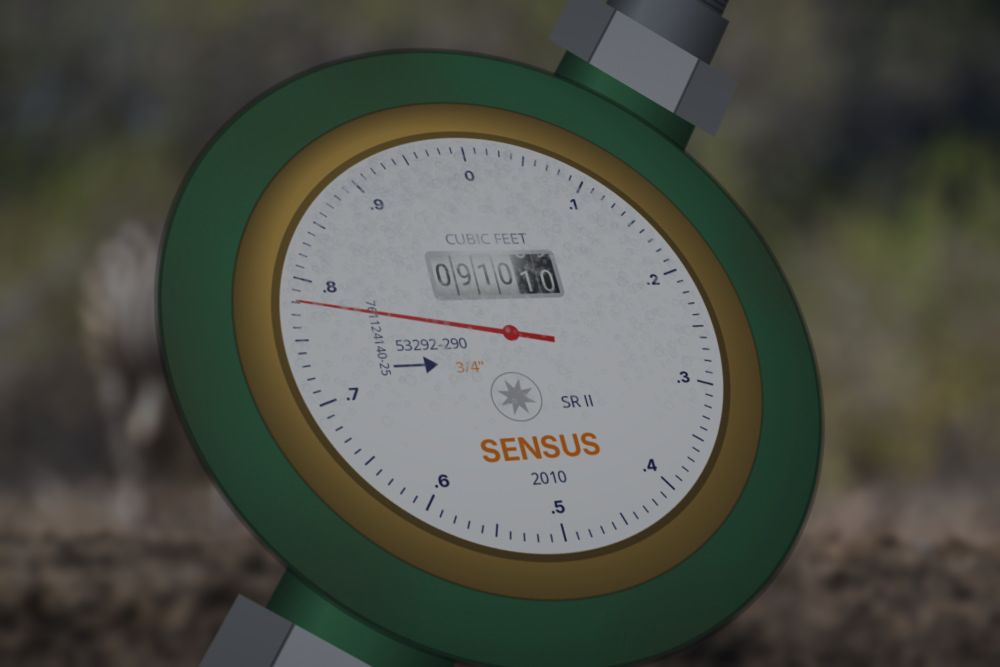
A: 91009.78 ft³
